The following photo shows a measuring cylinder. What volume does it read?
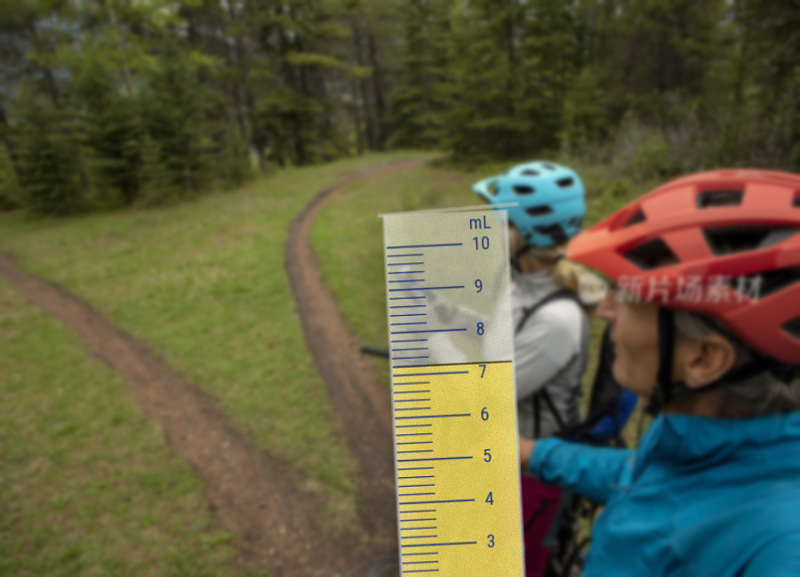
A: 7.2 mL
